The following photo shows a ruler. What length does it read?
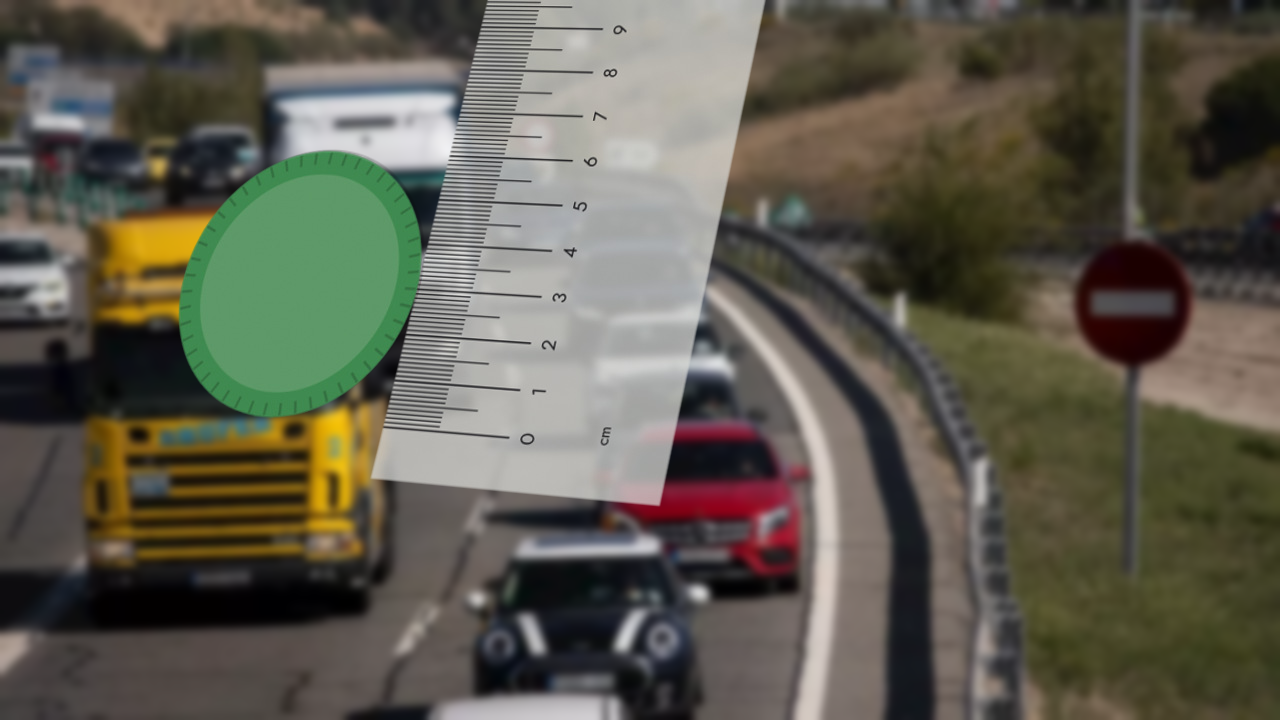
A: 6 cm
